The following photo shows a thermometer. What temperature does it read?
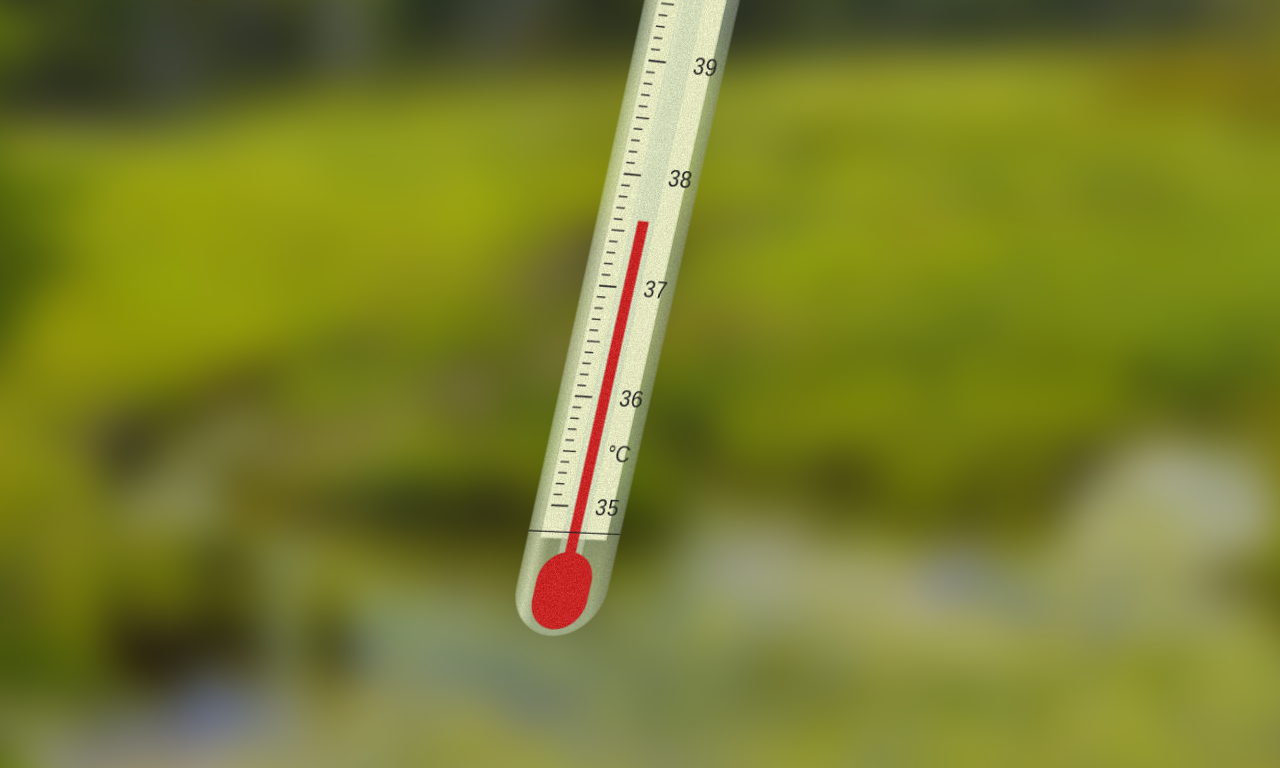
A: 37.6 °C
